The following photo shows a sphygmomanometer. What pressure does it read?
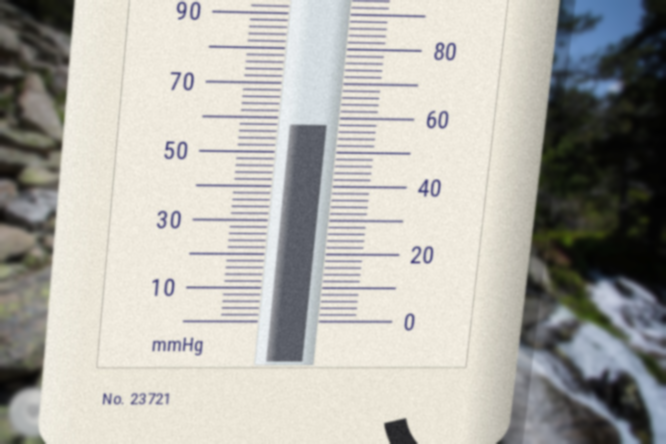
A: 58 mmHg
